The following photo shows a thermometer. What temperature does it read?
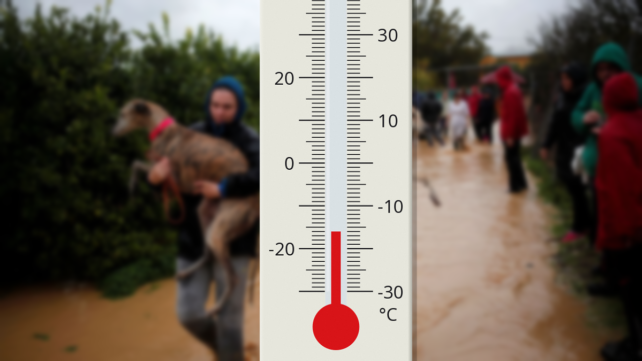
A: -16 °C
